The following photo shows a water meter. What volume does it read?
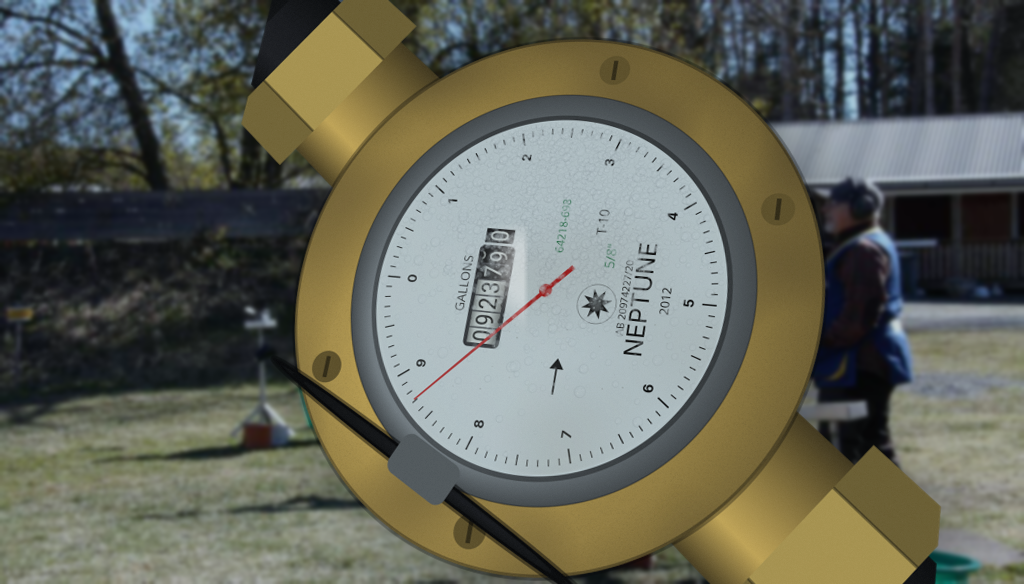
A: 923788.7 gal
